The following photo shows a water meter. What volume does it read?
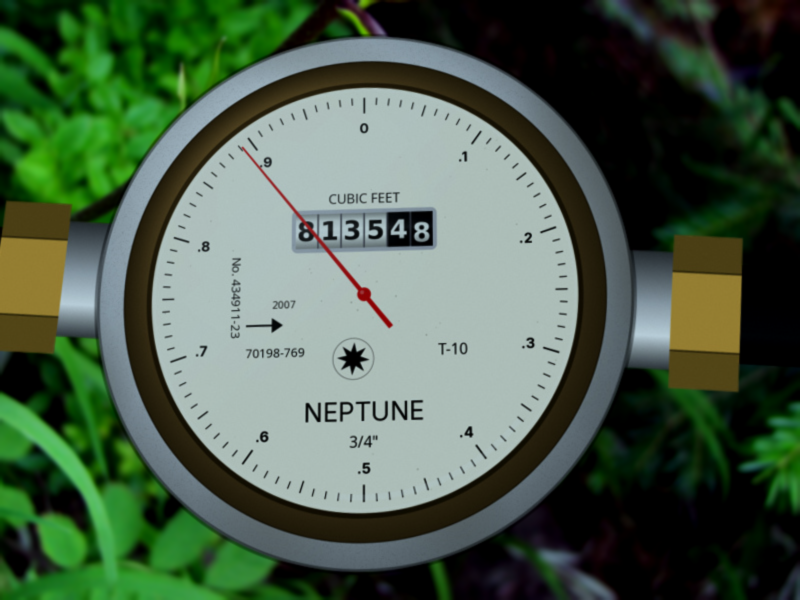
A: 813547.89 ft³
